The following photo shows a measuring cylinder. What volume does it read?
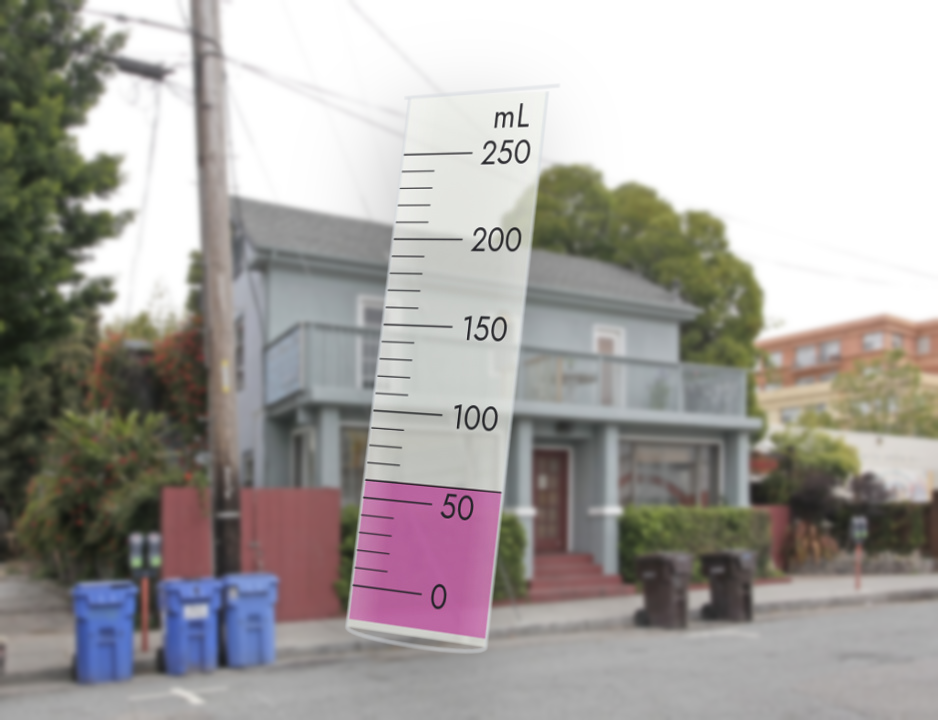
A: 60 mL
